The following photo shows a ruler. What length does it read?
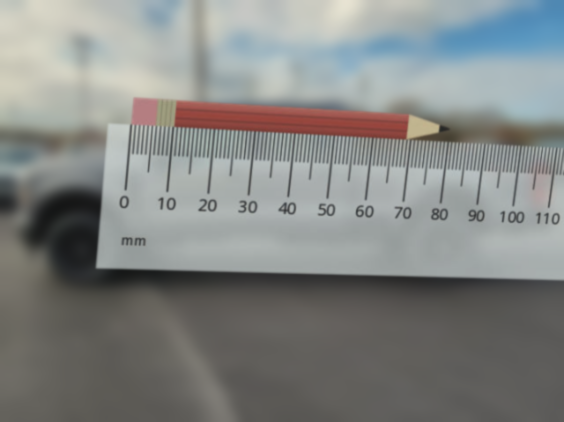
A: 80 mm
